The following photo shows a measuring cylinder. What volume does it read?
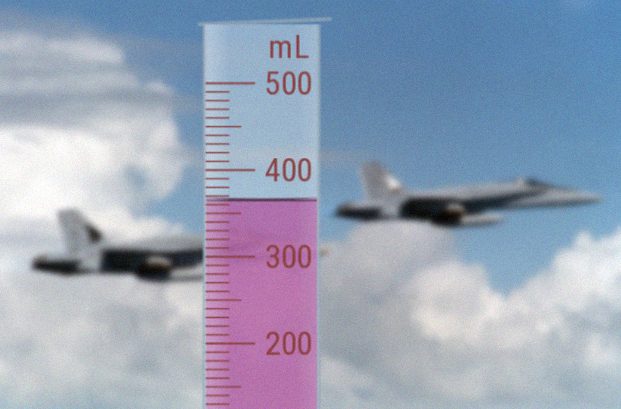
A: 365 mL
